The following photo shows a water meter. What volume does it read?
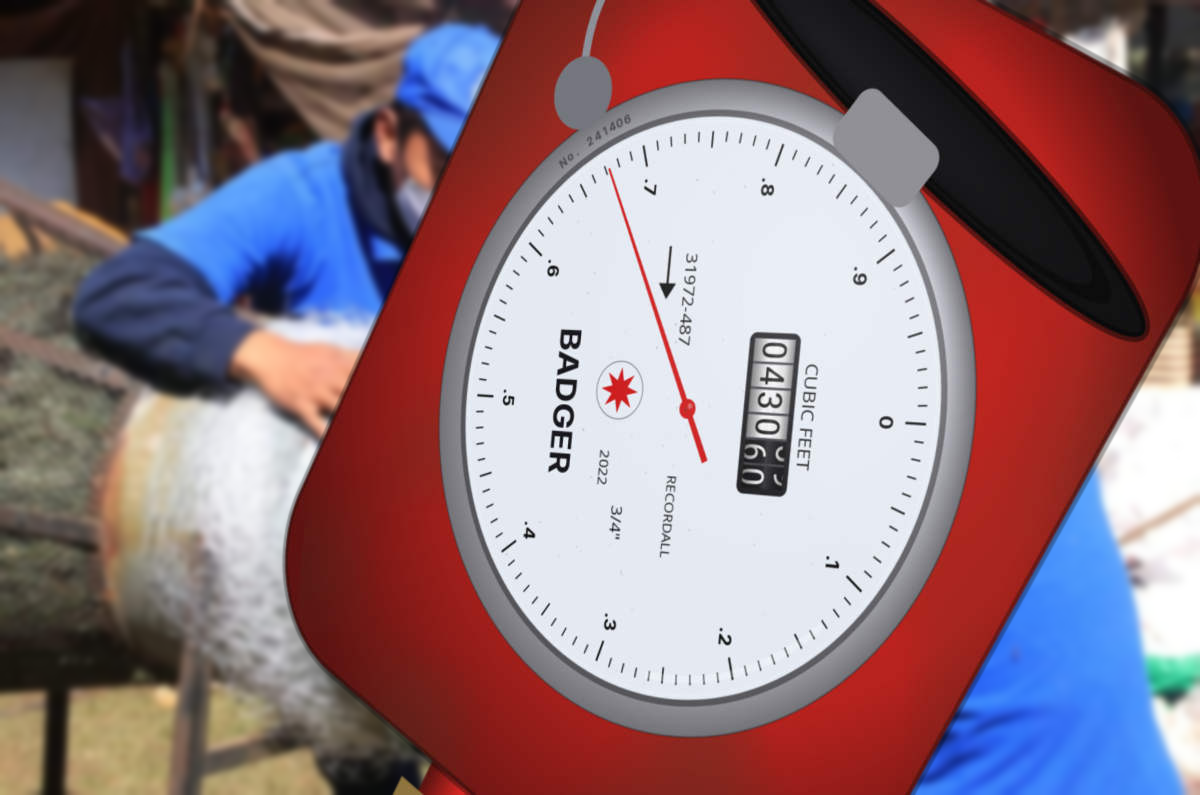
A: 43059.67 ft³
